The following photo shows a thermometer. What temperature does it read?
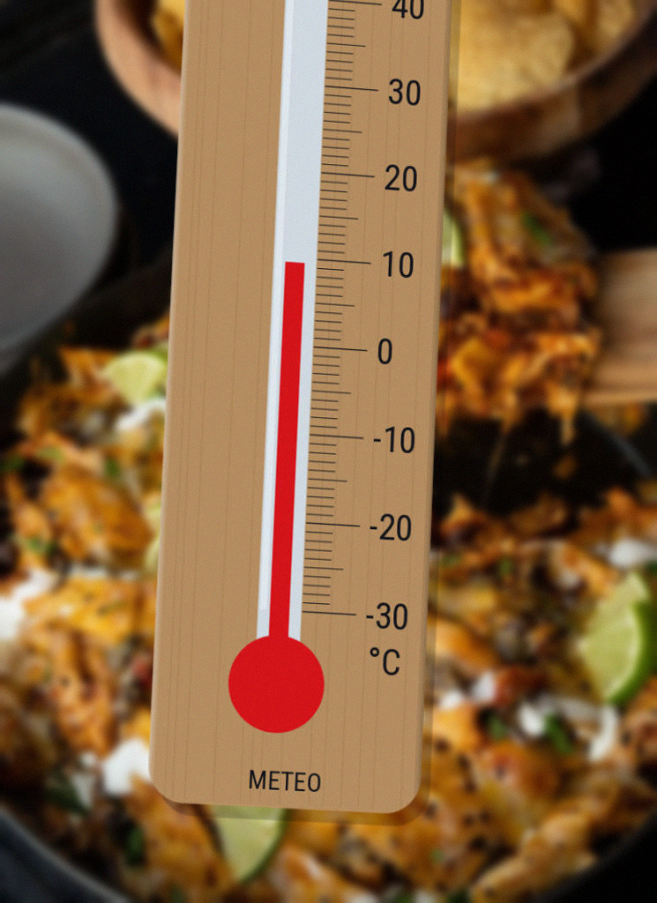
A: 9.5 °C
